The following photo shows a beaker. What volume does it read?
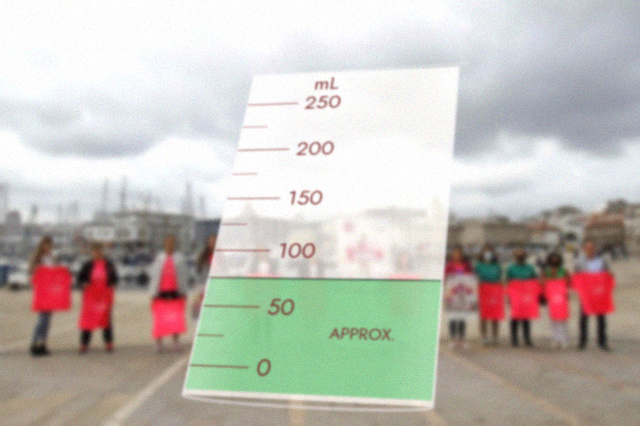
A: 75 mL
